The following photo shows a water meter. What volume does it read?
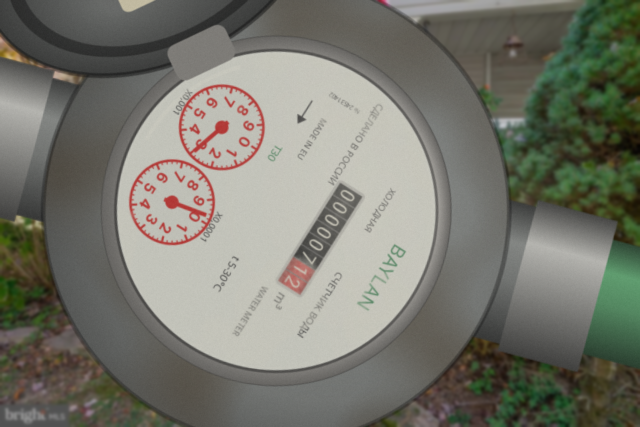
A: 7.1229 m³
